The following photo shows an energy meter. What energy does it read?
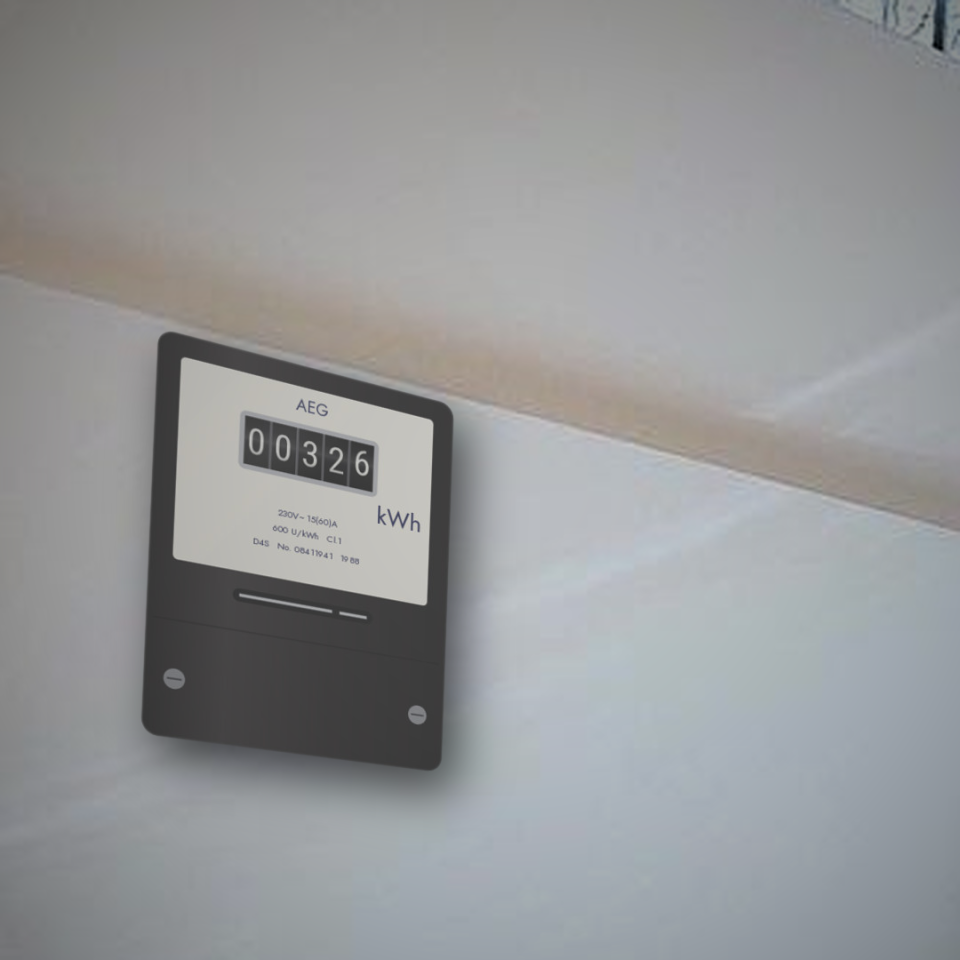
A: 326 kWh
